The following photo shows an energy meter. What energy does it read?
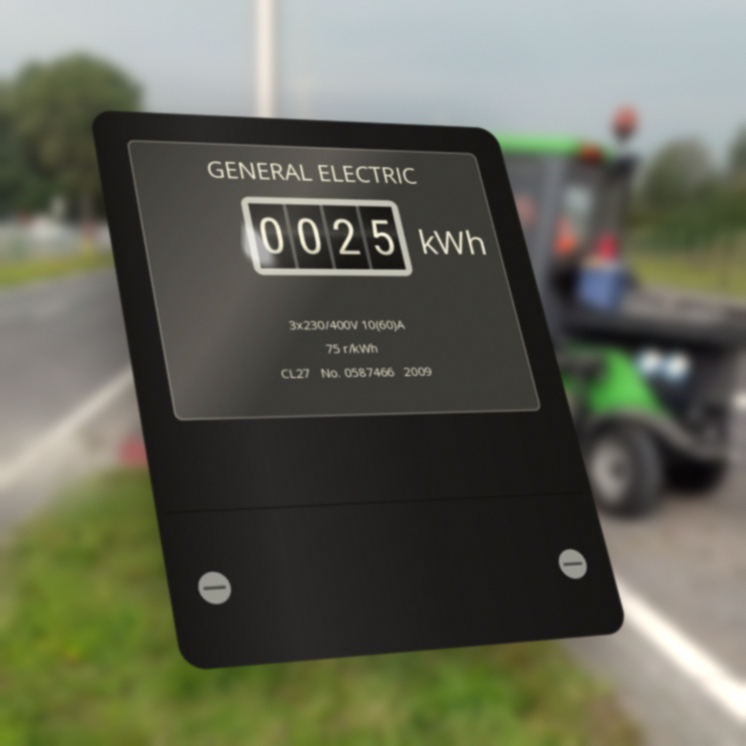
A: 25 kWh
